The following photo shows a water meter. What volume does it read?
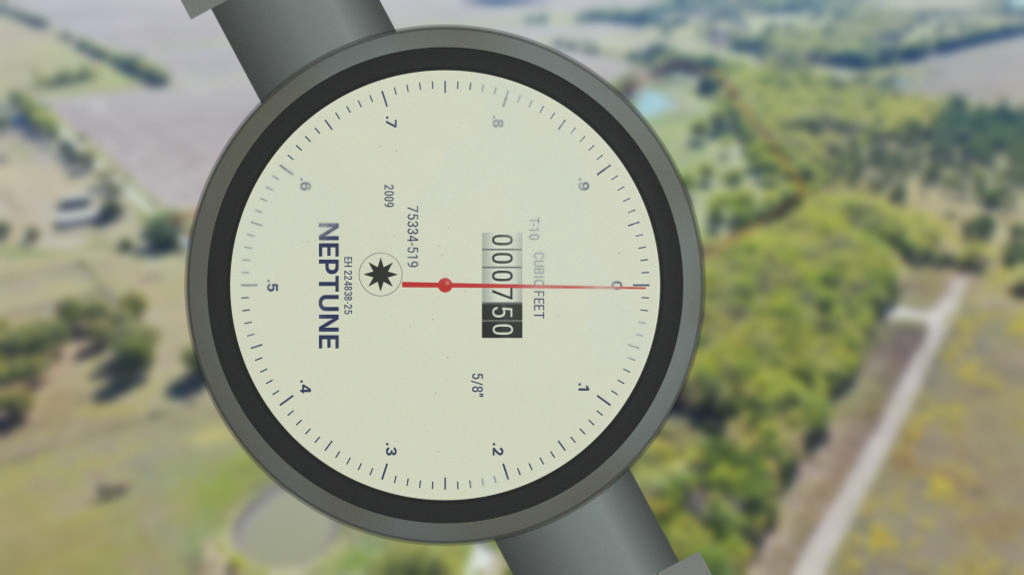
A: 750.00 ft³
